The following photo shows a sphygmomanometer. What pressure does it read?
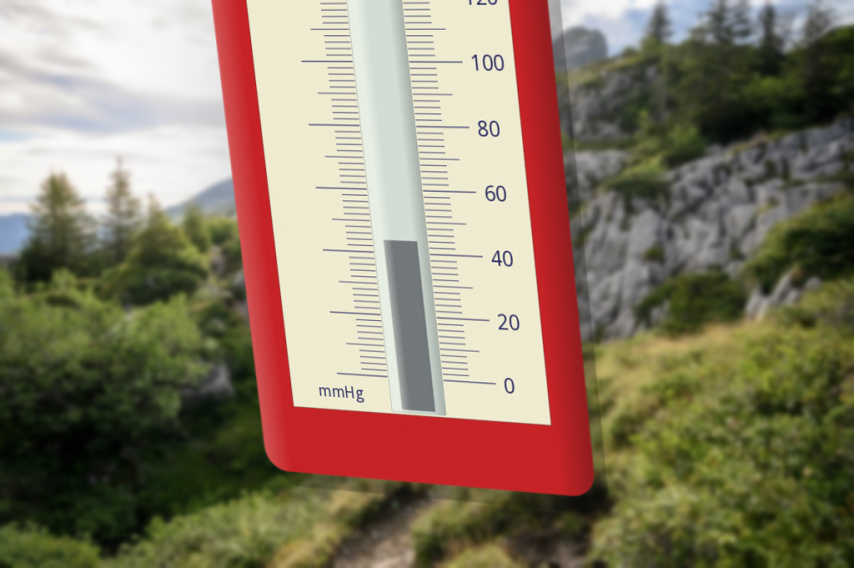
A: 44 mmHg
